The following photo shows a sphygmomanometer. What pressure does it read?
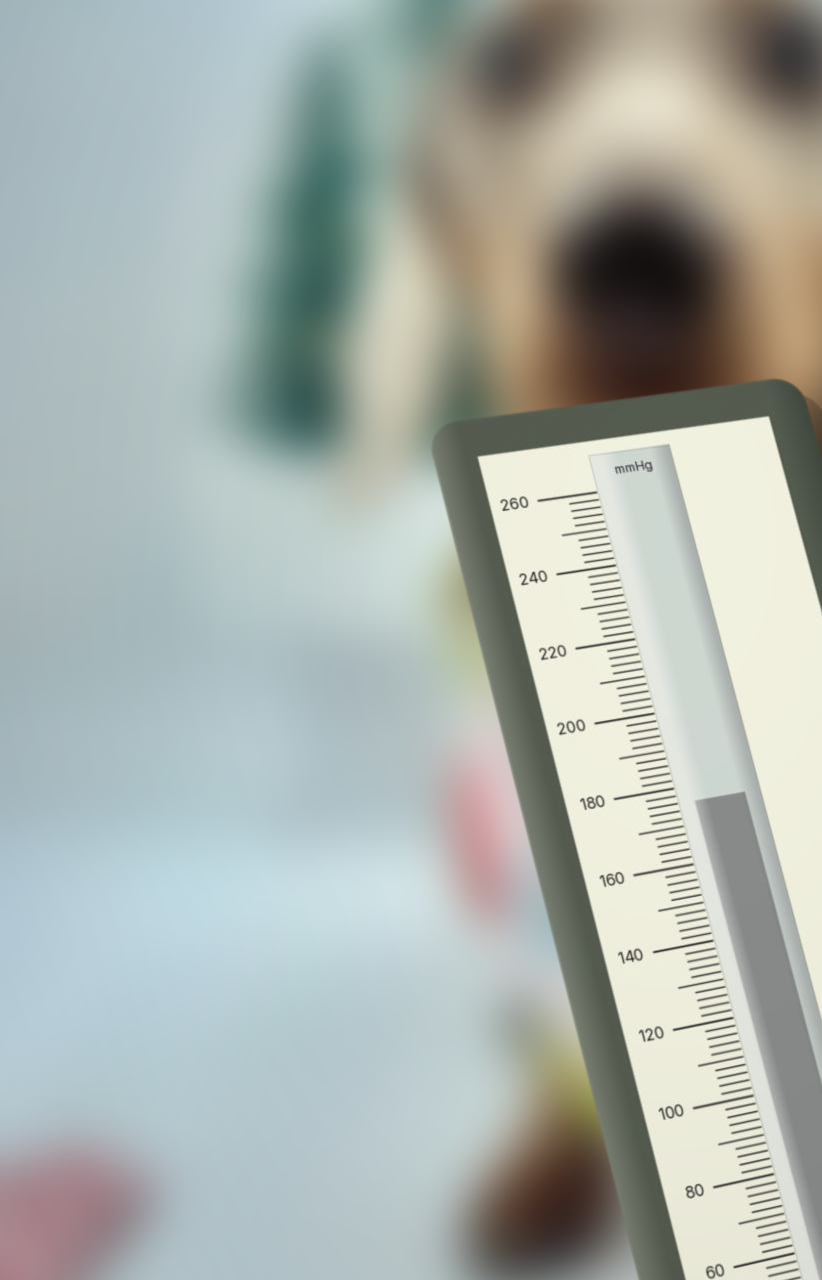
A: 176 mmHg
